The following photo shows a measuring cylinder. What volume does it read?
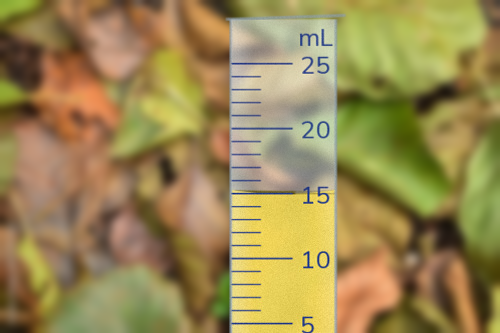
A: 15 mL
